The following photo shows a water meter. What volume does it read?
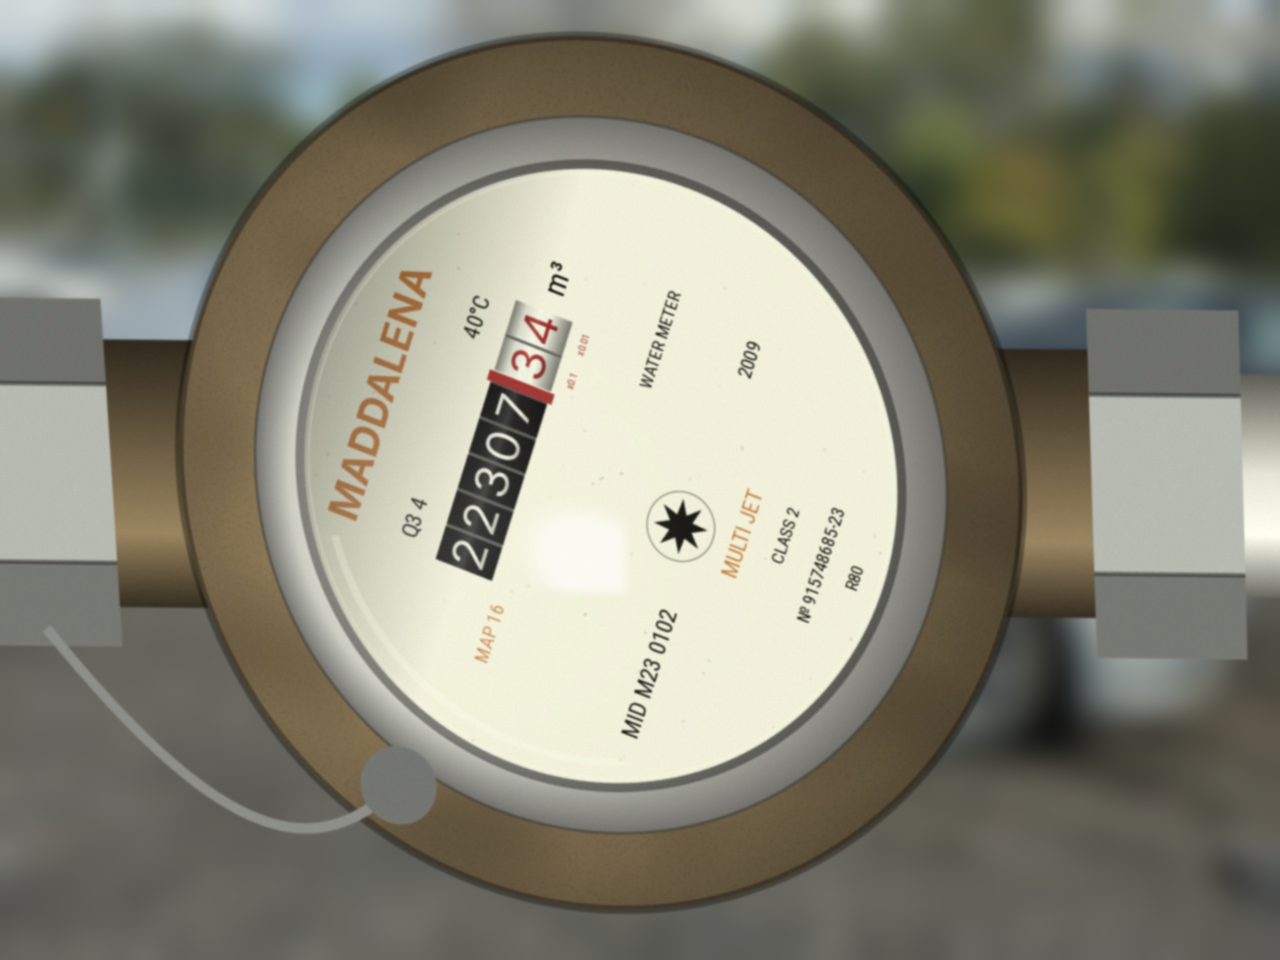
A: 22307.34 m³
